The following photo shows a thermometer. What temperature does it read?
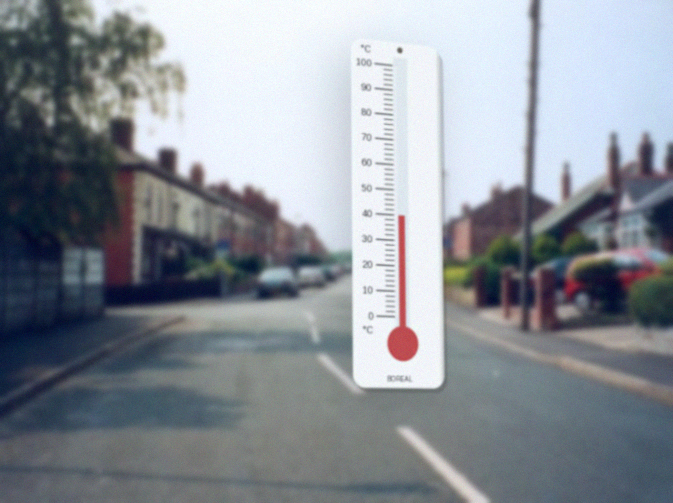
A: 40 °C
